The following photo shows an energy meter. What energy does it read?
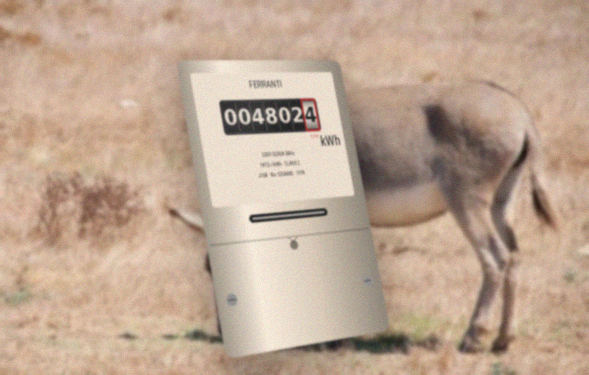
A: 4802.4 kWh
